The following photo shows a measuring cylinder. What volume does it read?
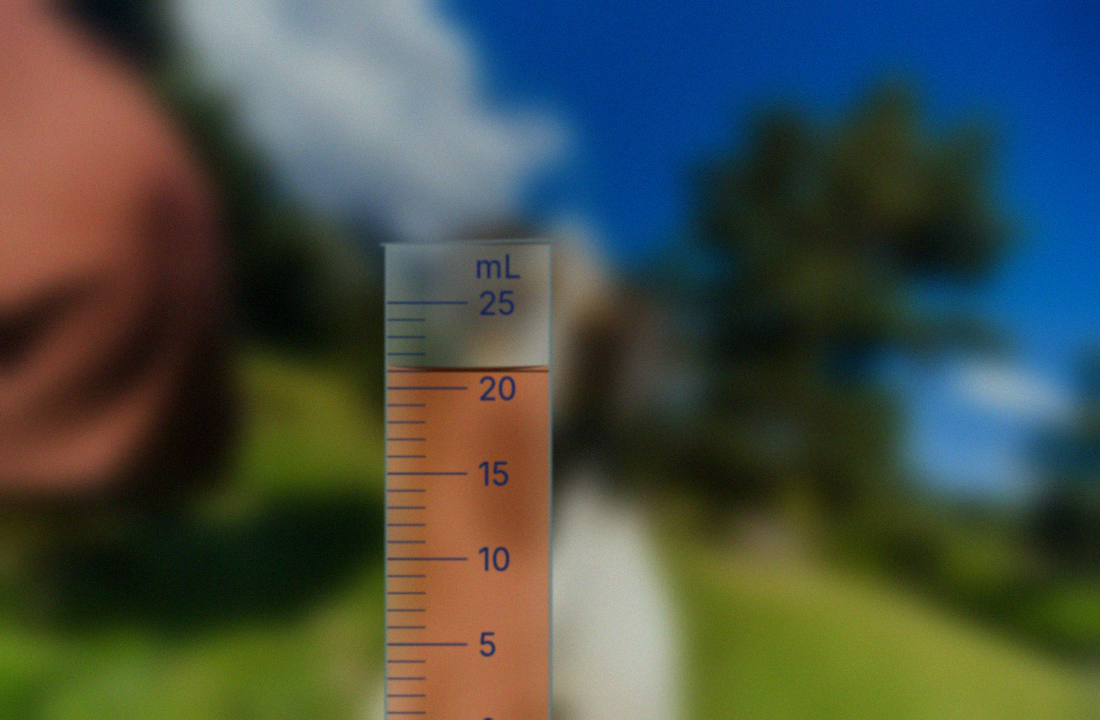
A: 21 mL
